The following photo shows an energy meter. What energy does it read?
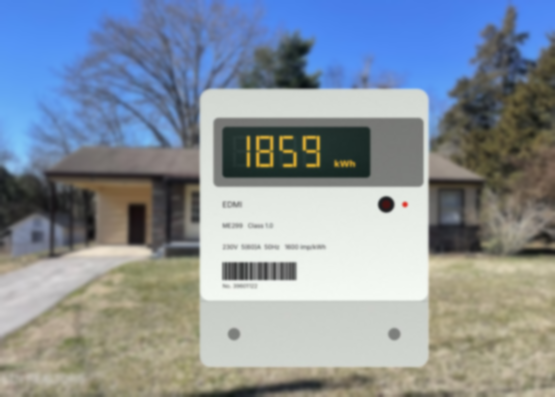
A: 1859 kWh
